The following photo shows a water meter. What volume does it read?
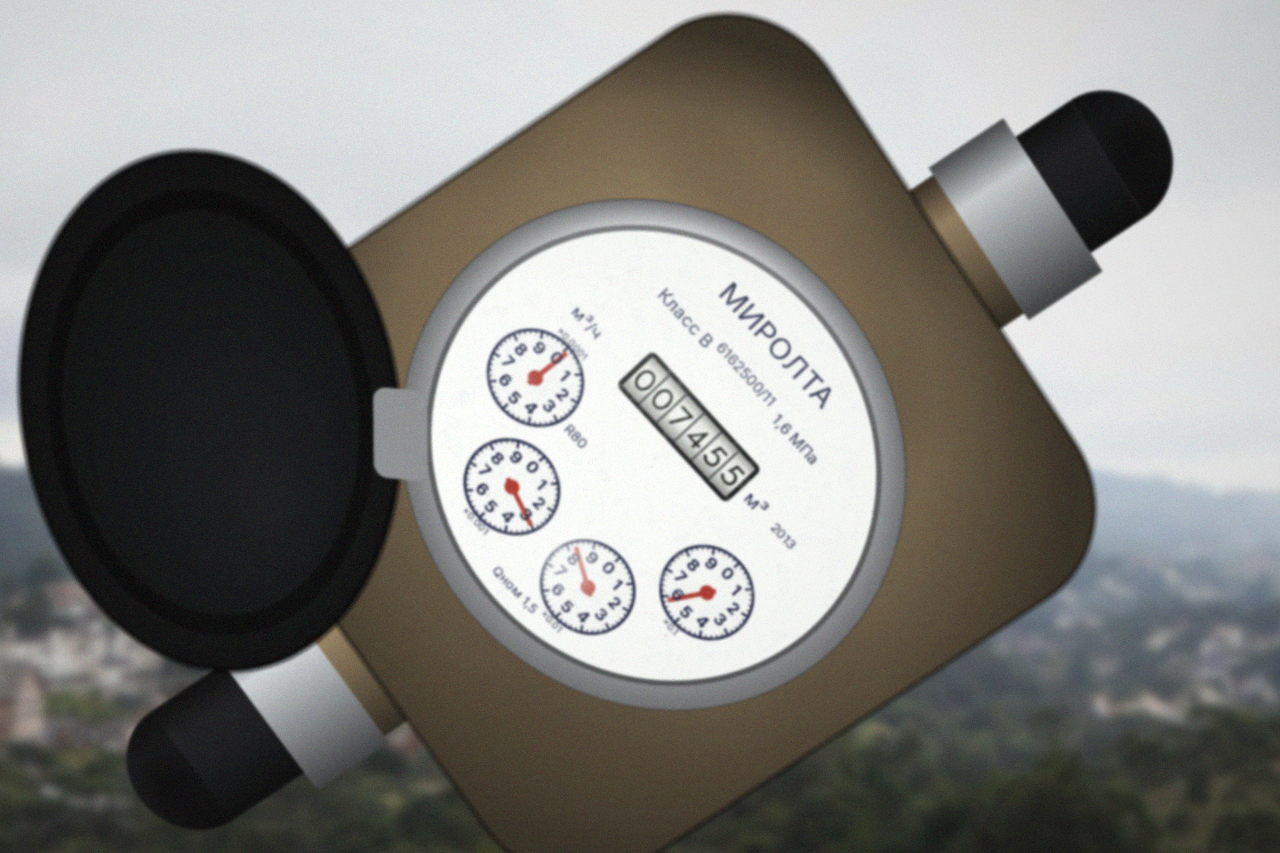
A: 7455.5830 m³
